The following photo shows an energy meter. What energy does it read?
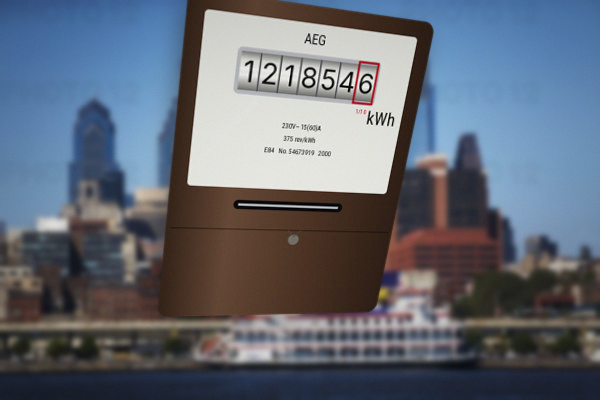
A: 121854.6 kWh
